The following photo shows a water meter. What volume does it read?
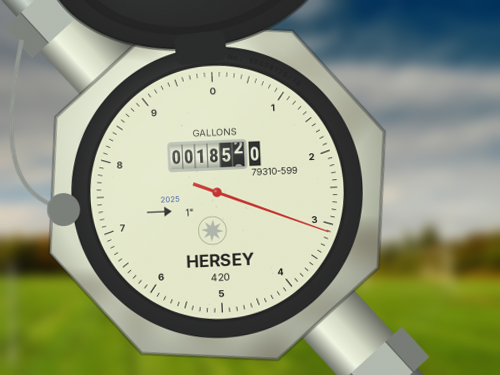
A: 18523.1 gal
